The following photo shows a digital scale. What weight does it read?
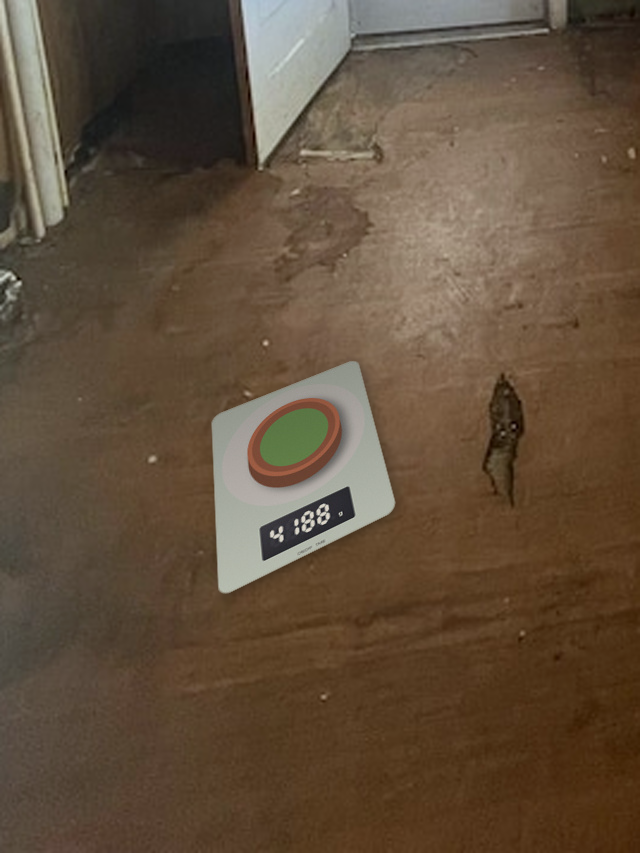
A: 4188 g
